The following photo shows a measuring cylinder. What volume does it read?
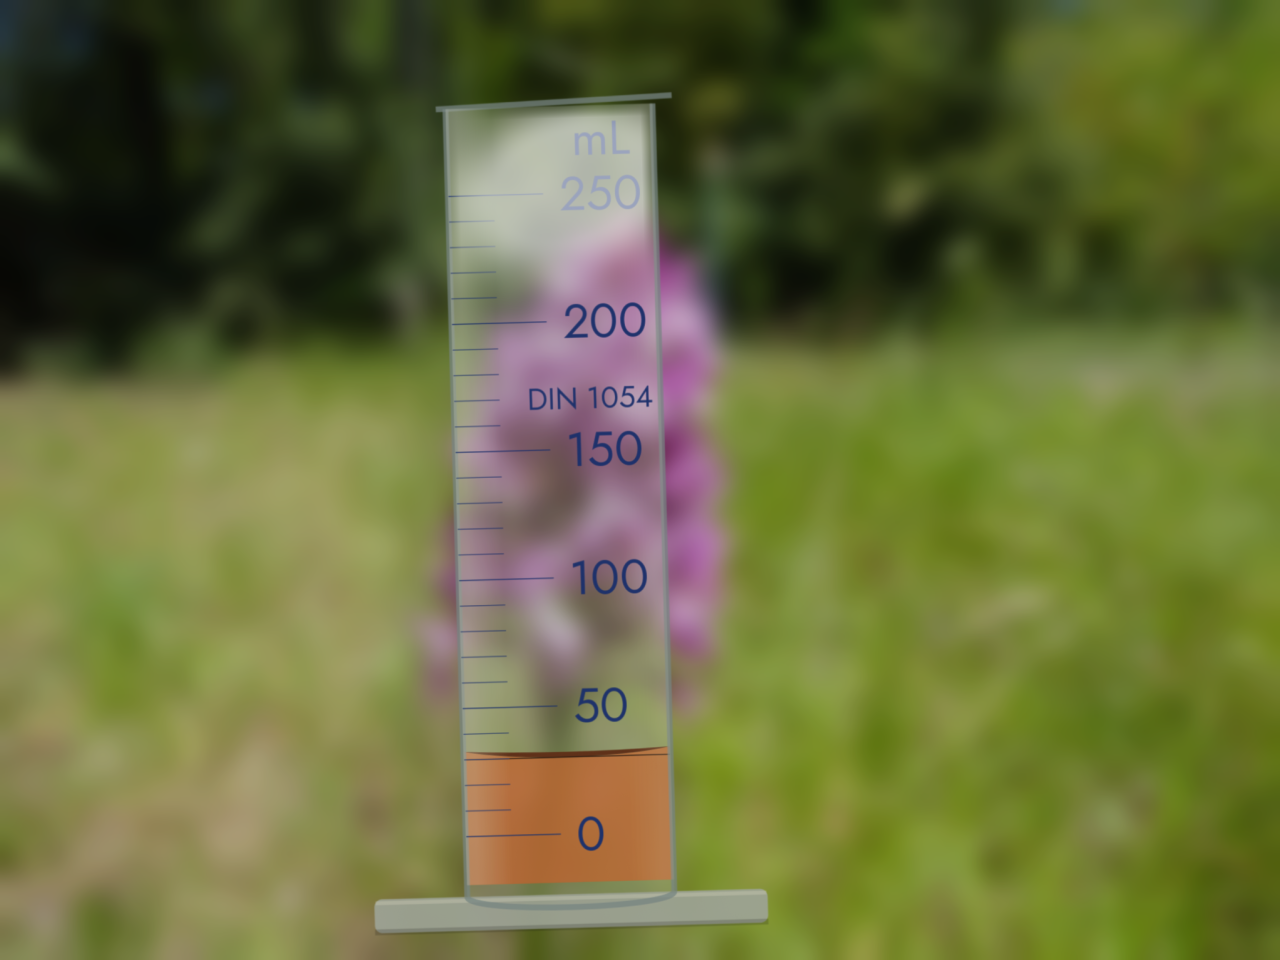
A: 30 mL
